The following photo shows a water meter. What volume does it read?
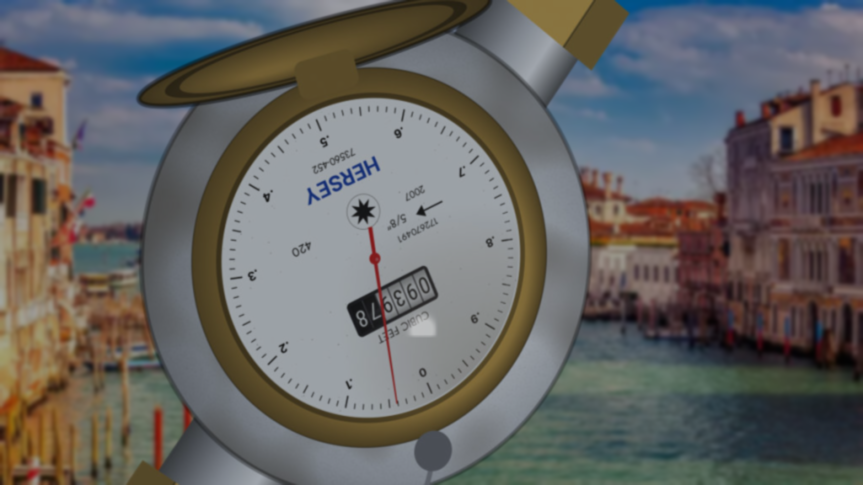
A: 93978.04 ft³
